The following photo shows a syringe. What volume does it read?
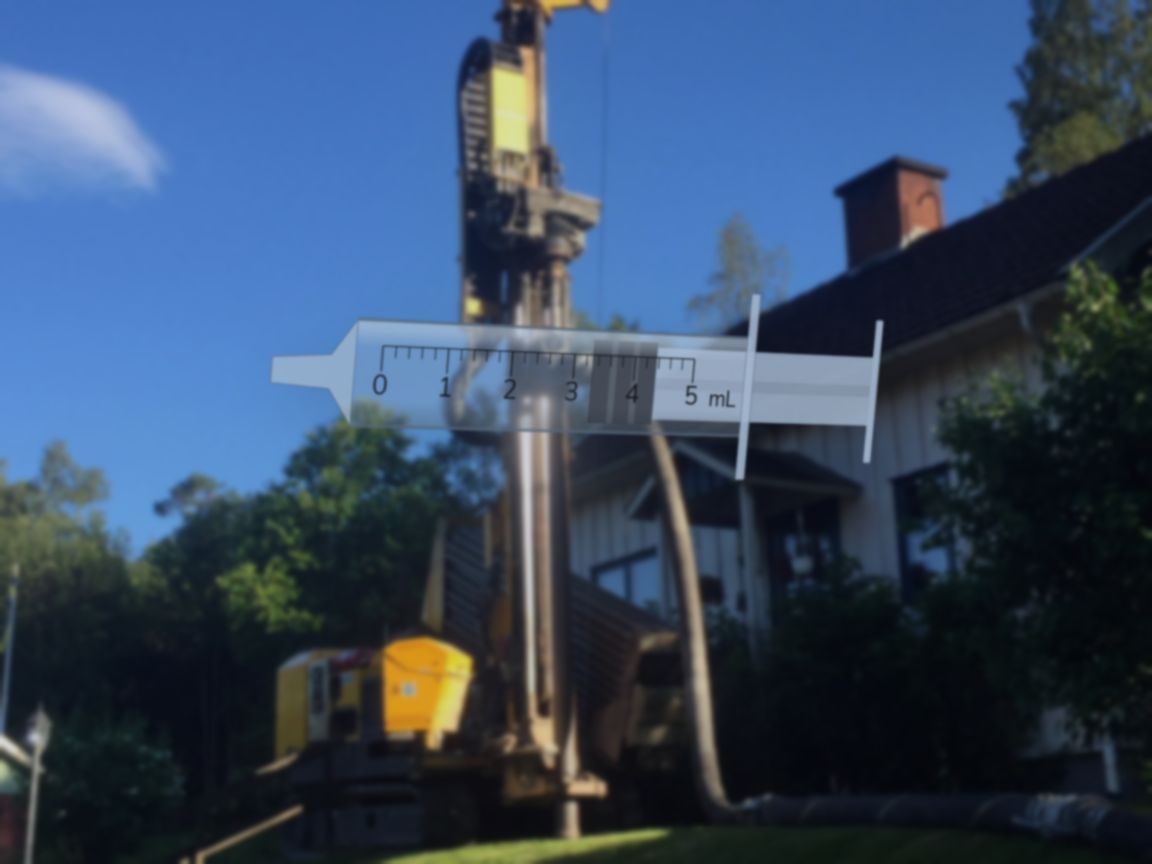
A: 3.3 mL
